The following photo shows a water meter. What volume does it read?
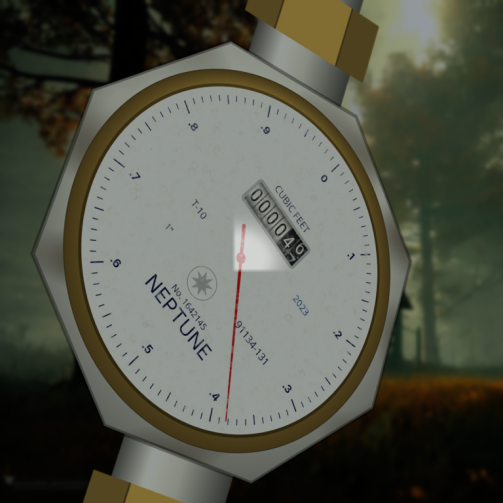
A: 46.38 ft³
